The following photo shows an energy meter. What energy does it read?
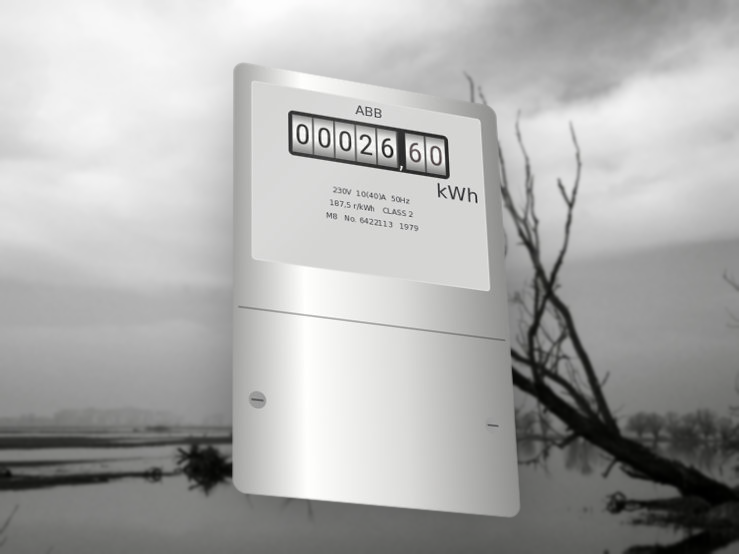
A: 26.60 kWh
